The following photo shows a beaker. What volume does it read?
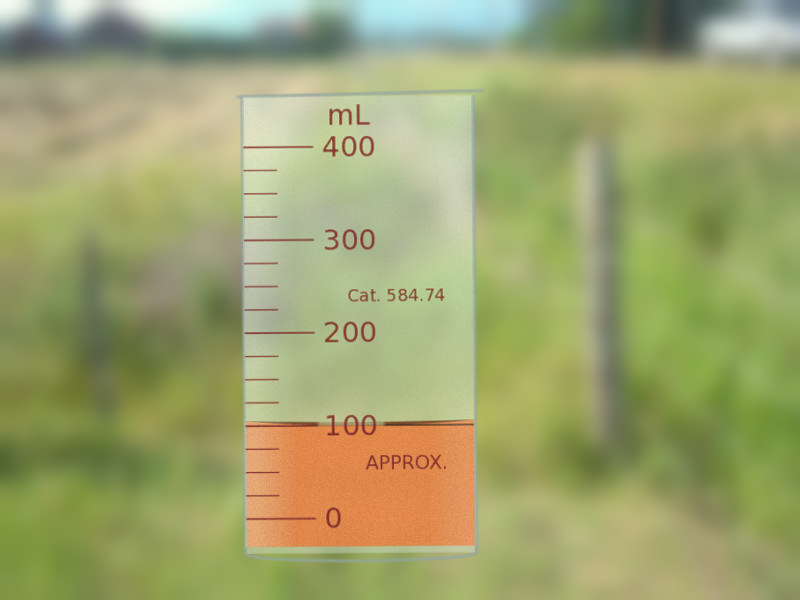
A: 100 mL
